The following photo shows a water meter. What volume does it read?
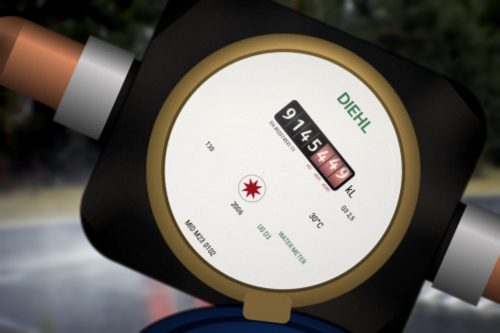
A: 9145.449 kL
